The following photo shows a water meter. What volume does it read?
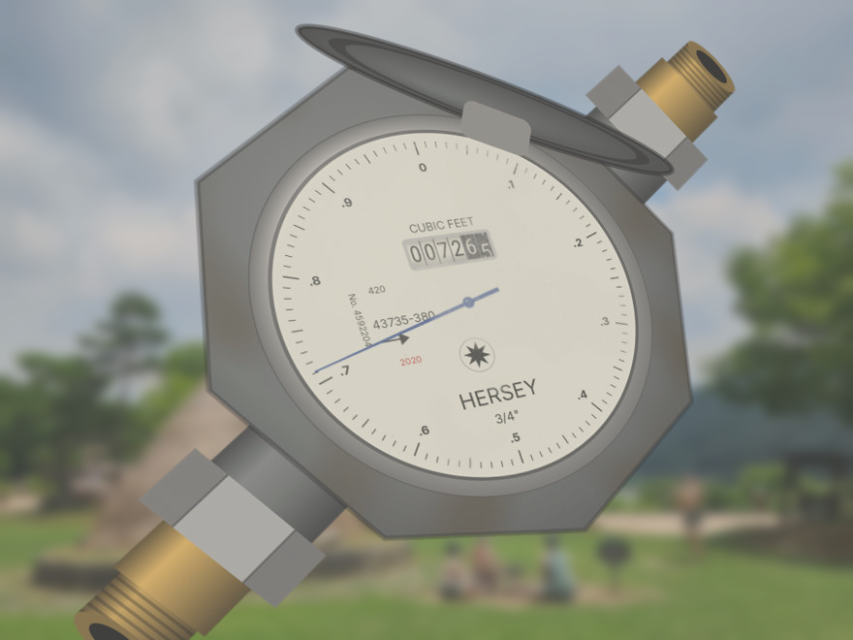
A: 7264.71 ft³
